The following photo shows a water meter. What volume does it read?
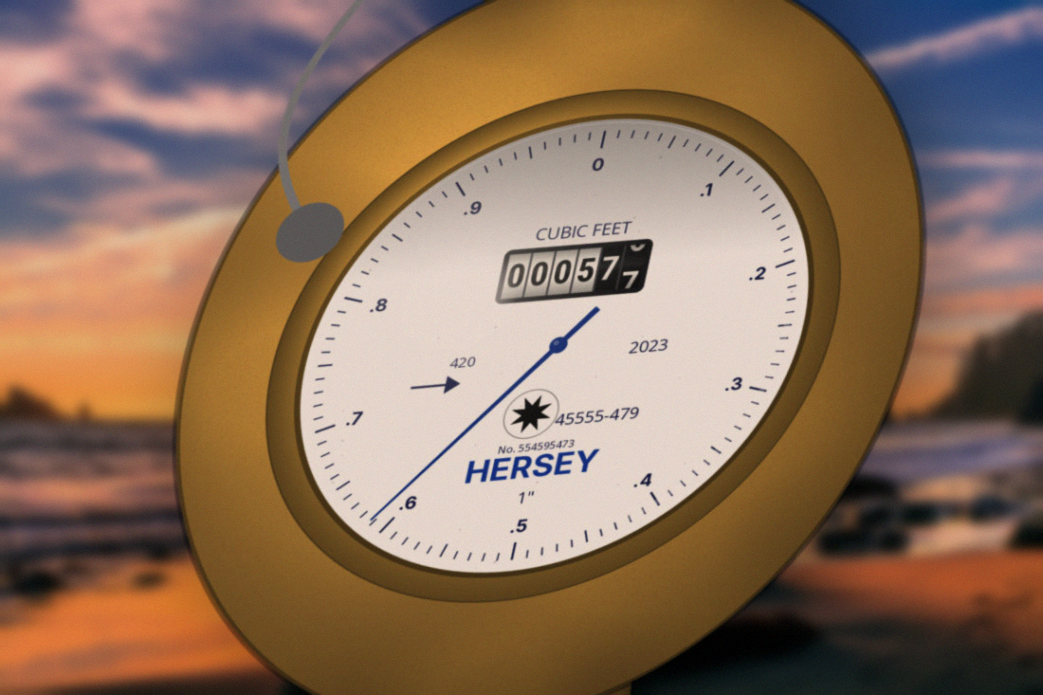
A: 576.61 ft³
